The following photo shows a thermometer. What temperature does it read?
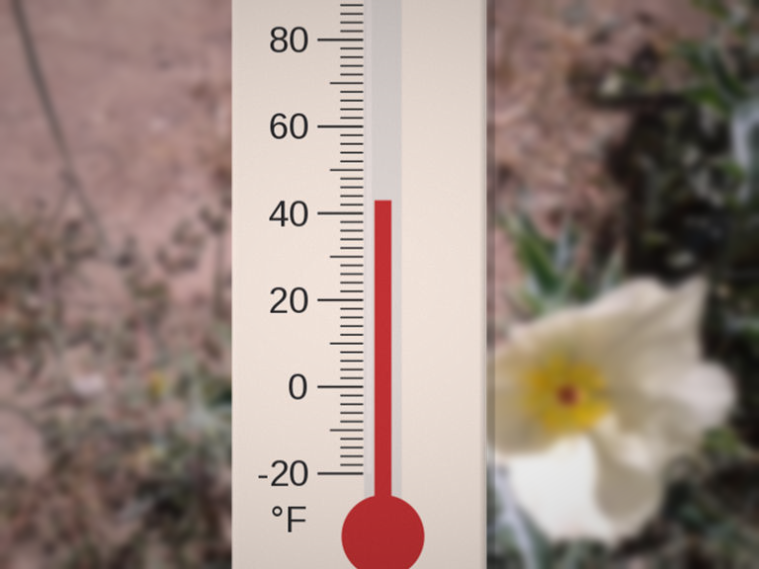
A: 43 °F
